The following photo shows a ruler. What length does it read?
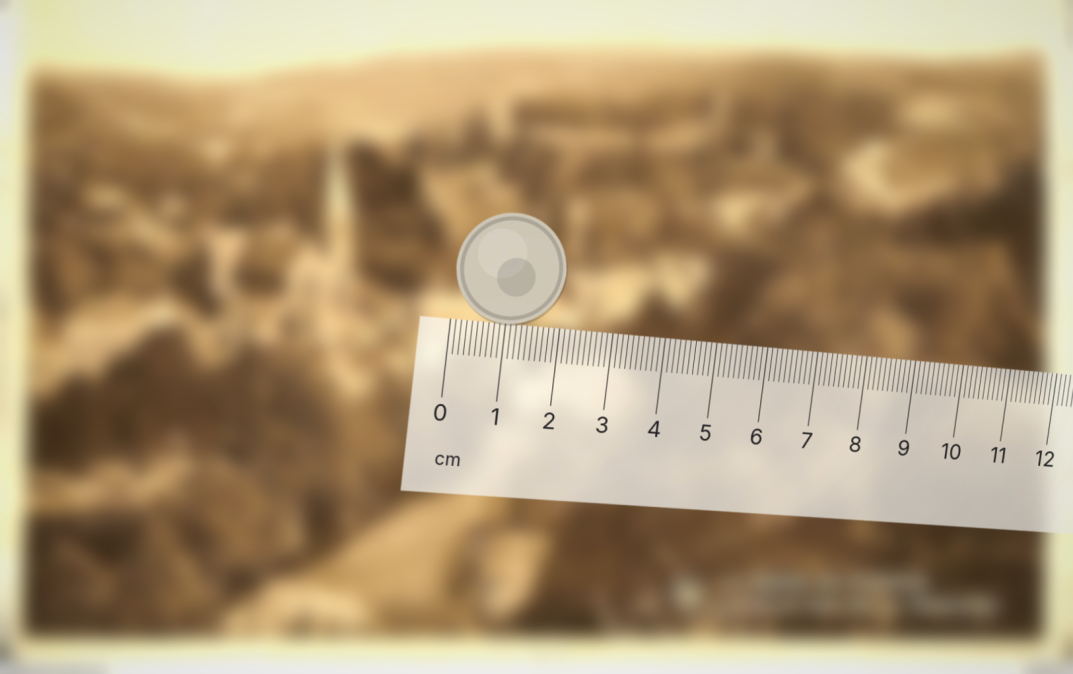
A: 2 cm
